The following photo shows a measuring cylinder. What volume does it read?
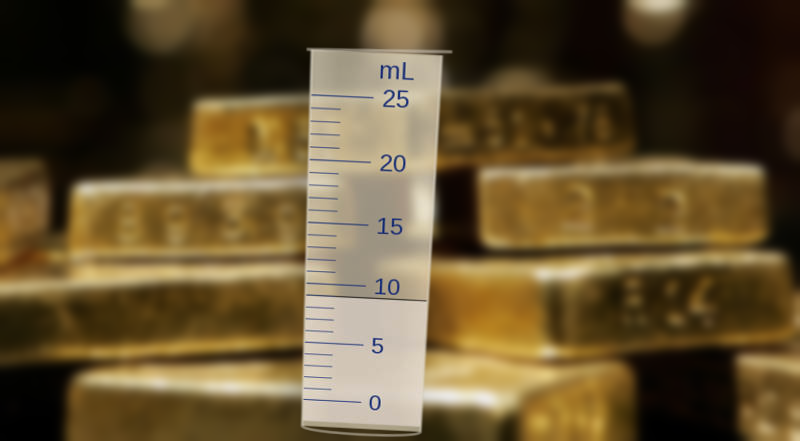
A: 9 mL
